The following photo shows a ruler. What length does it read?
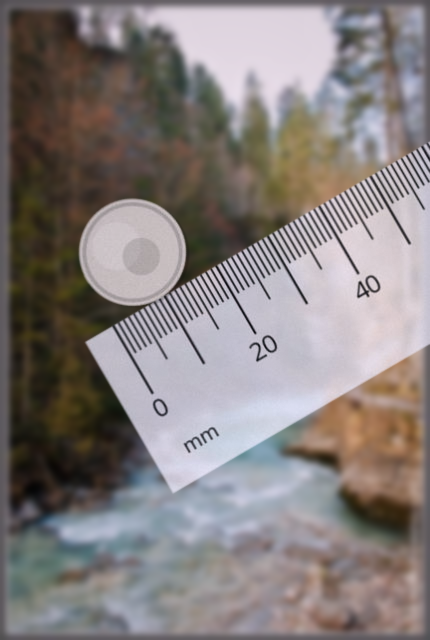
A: 18 mm
